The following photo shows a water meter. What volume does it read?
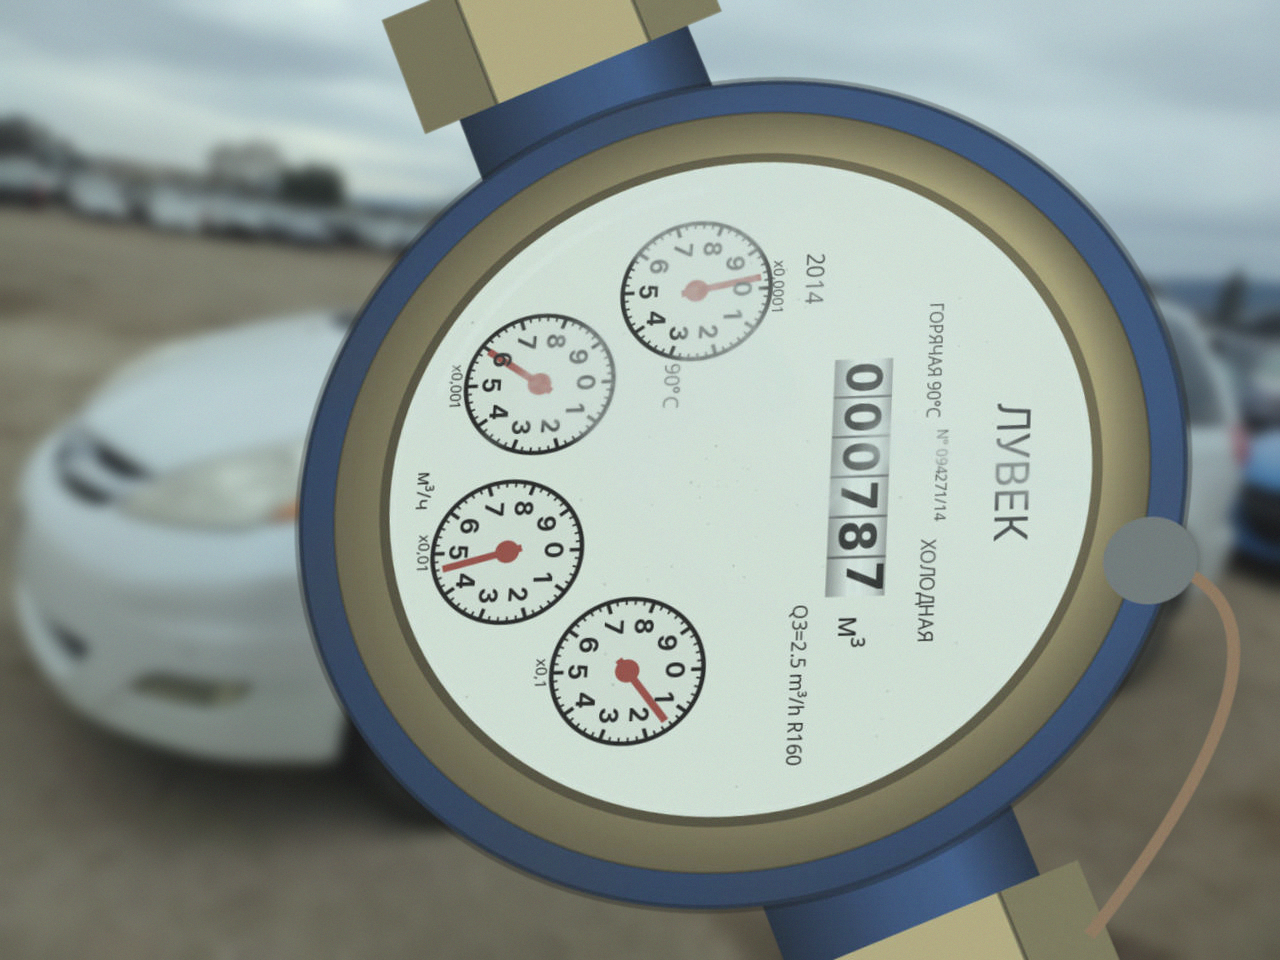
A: 787.1459 m³
